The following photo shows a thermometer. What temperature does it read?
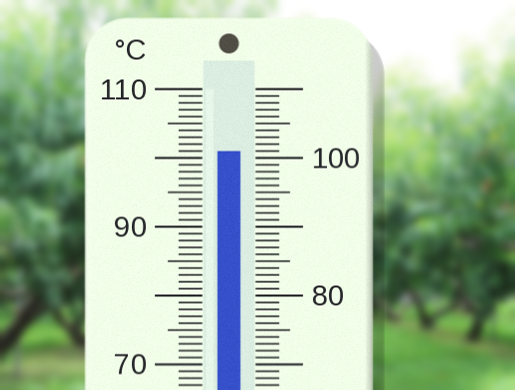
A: 101 °C
